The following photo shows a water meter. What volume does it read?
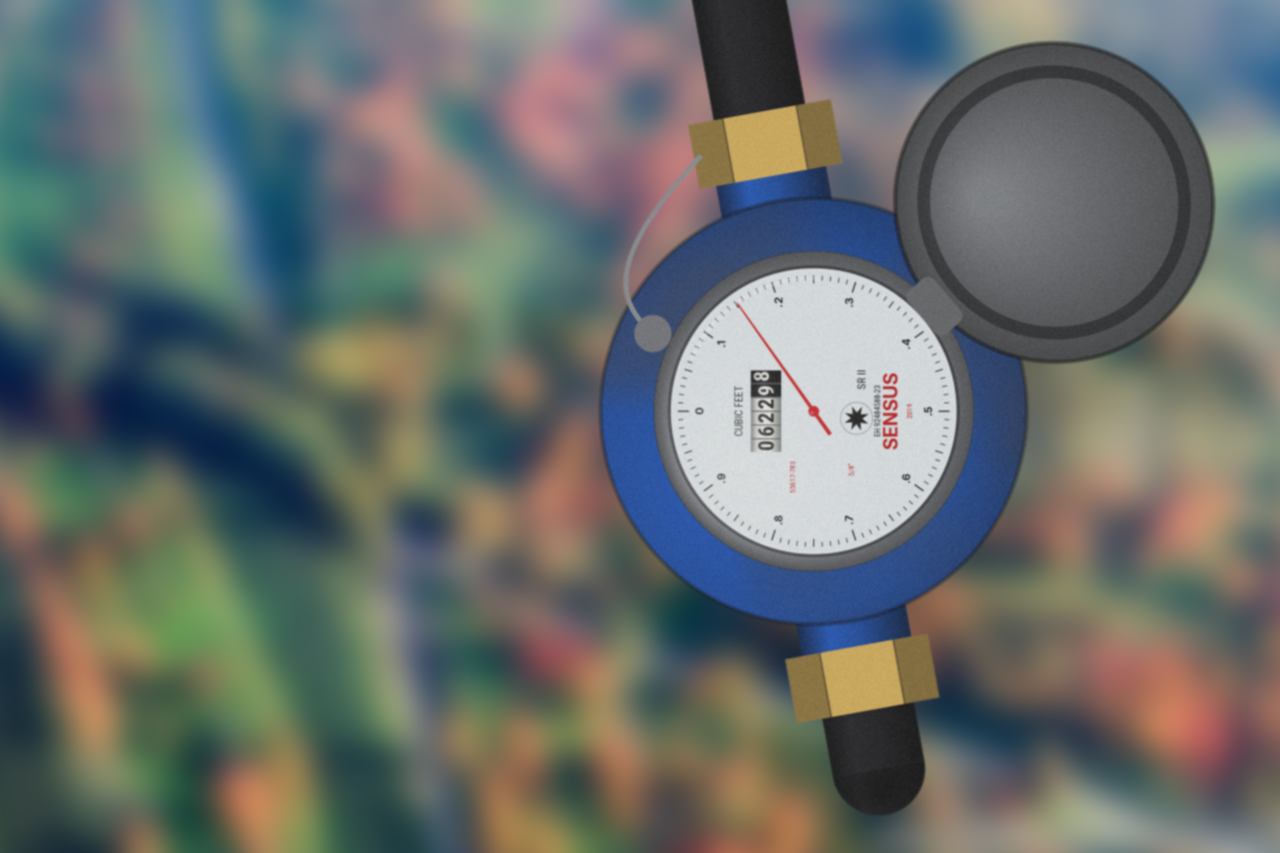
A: 62298.15 ft³
